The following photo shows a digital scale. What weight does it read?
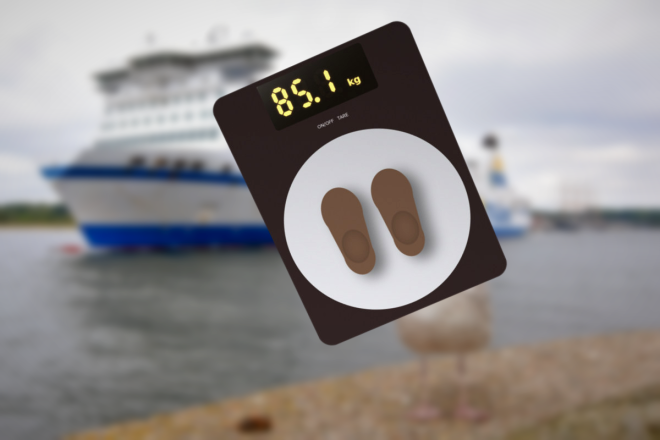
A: 85.1 kg
